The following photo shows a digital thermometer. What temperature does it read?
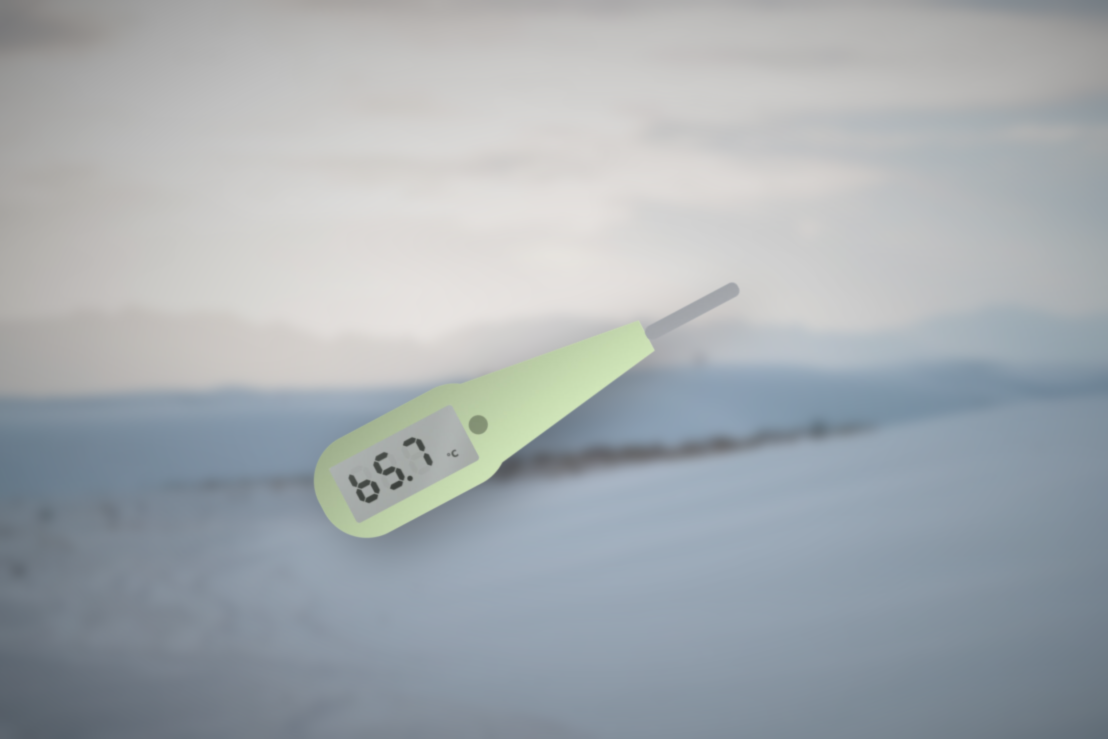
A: 65.7 °C
